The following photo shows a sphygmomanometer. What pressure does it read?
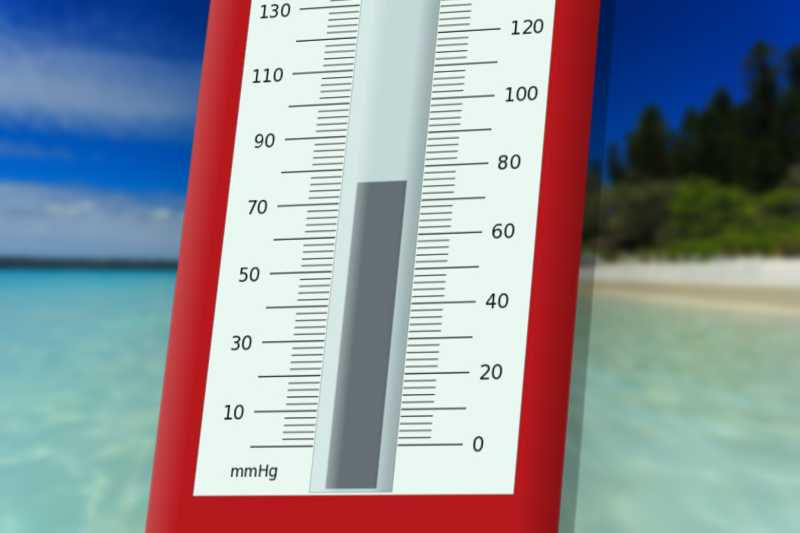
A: 76 mmHg
